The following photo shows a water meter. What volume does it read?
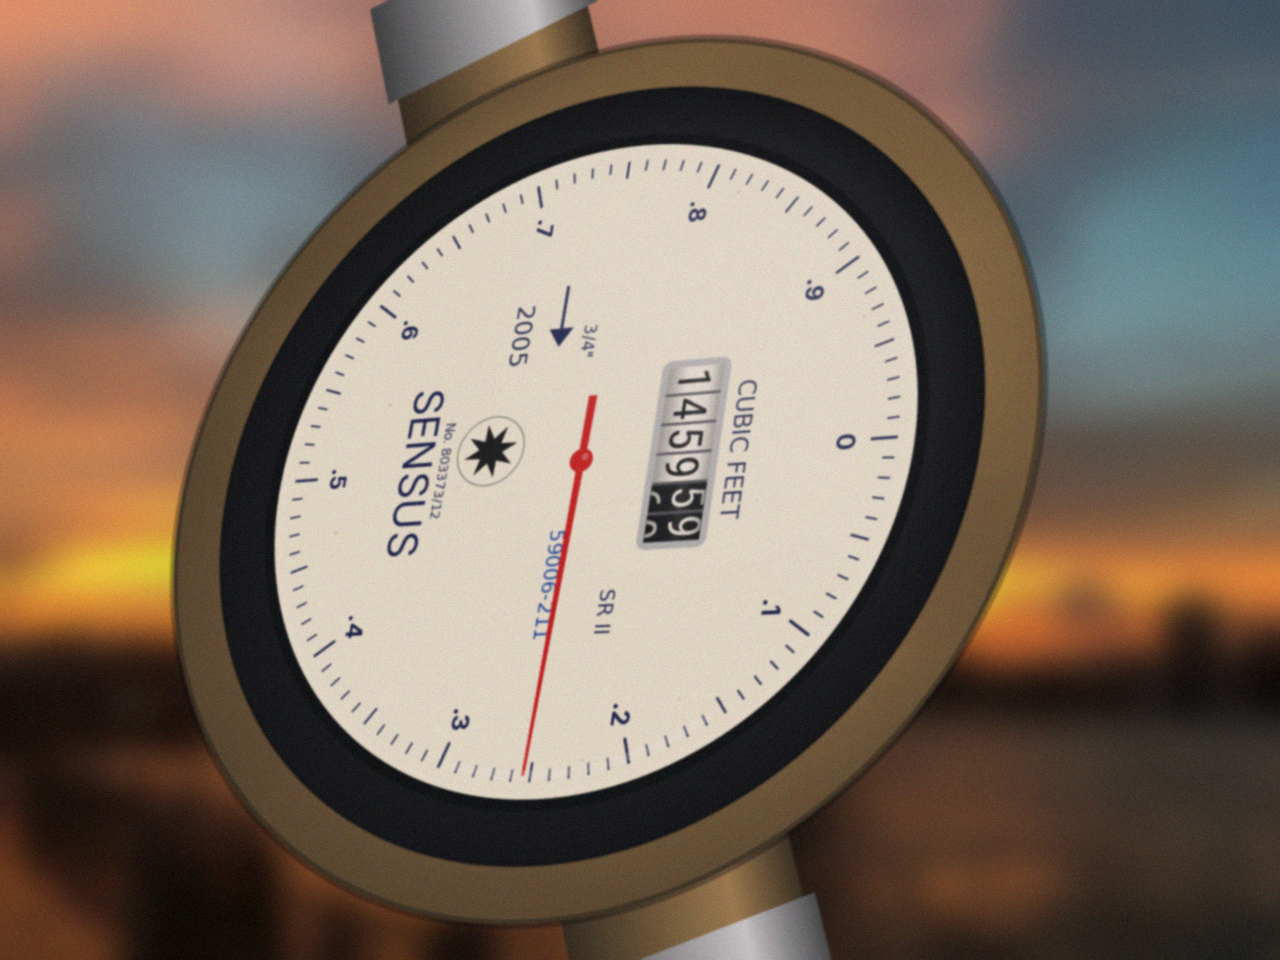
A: 145959.25 ft³
